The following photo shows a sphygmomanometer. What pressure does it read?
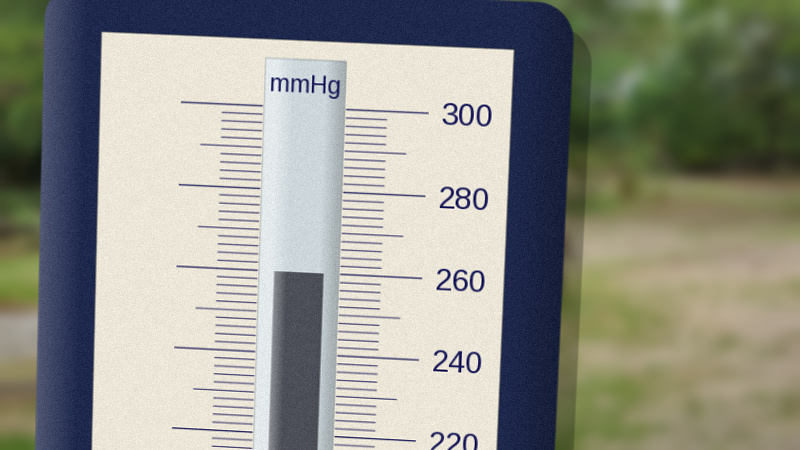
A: 260 mmHg
